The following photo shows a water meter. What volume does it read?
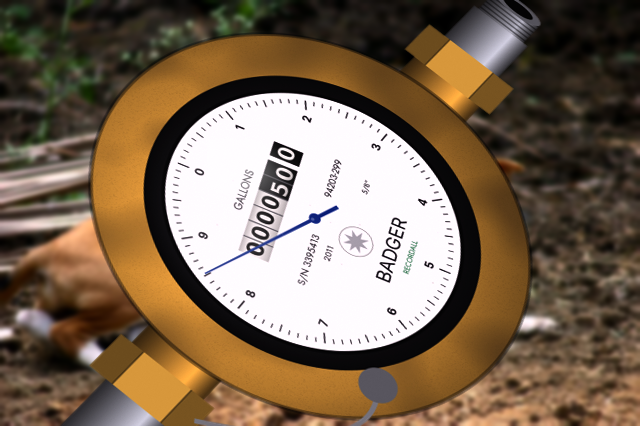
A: 498.5 gal
